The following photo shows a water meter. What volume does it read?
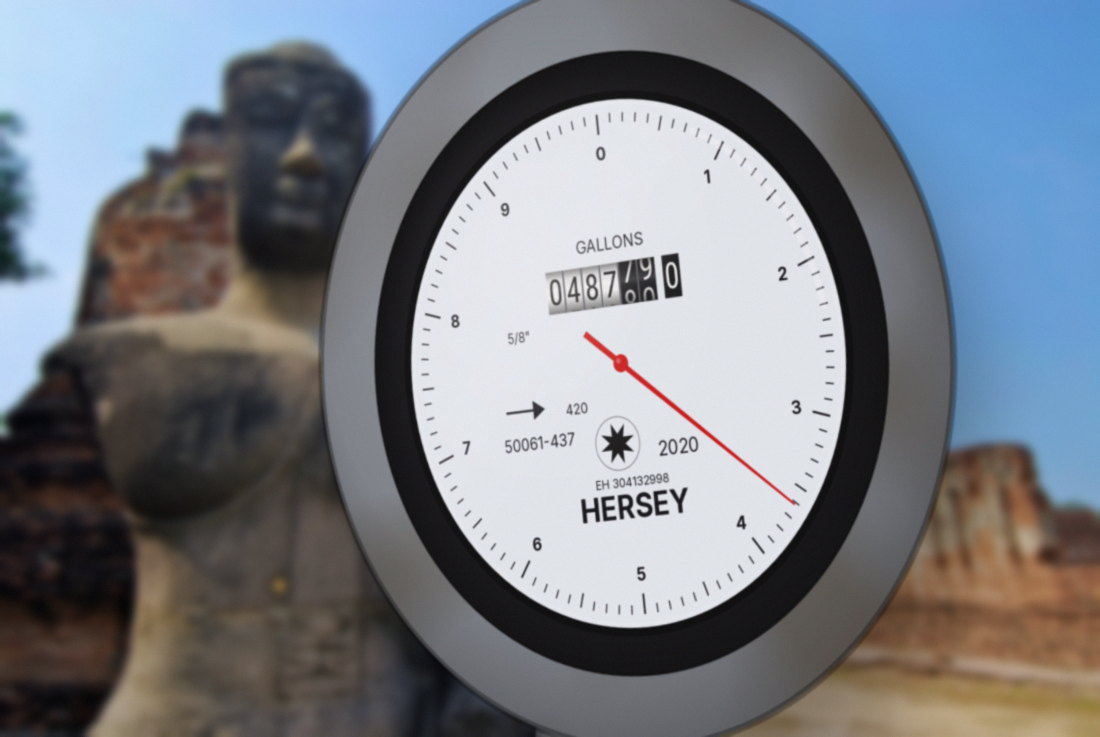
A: 487793.6 gal
